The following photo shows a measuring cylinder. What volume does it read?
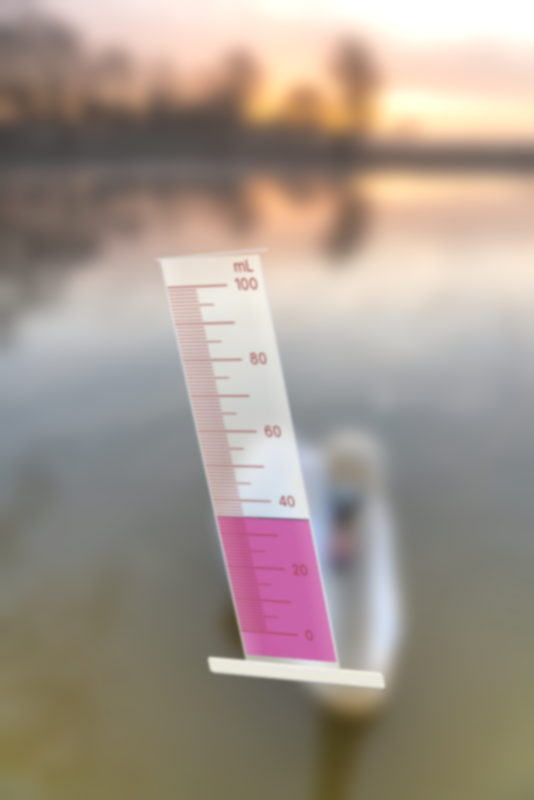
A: 35 mL
